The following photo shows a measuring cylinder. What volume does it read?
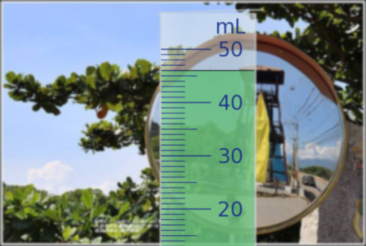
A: 46 mL
